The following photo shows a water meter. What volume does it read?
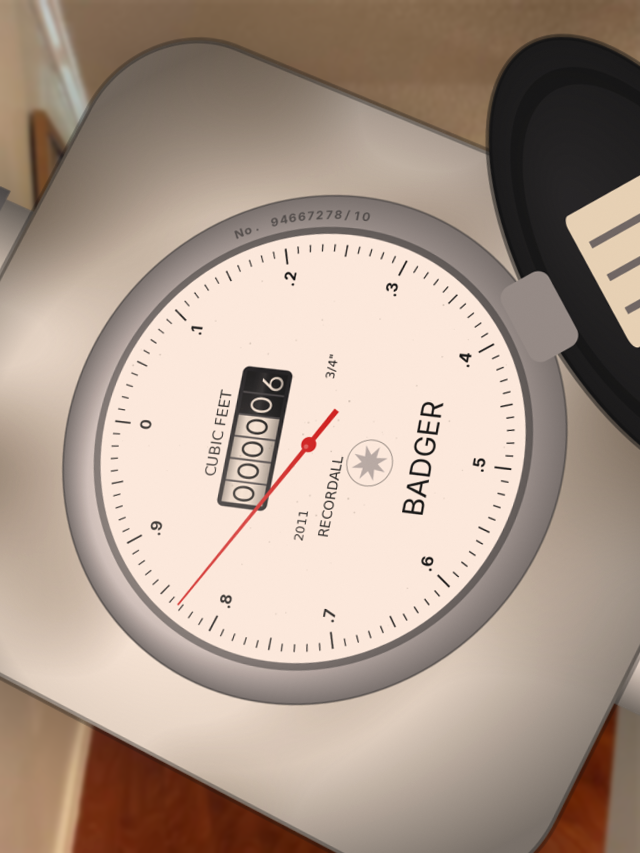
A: 5.83 ft³
